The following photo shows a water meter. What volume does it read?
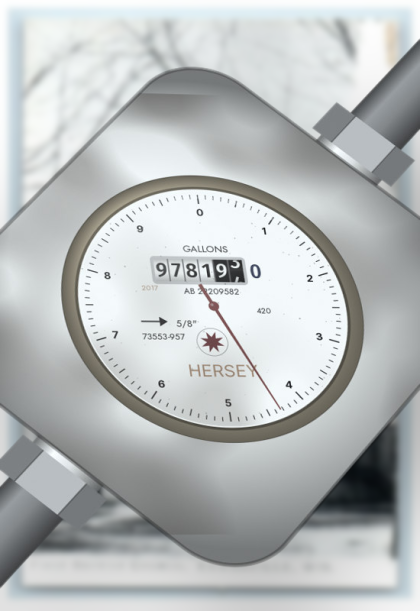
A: 9781934.3 gal
